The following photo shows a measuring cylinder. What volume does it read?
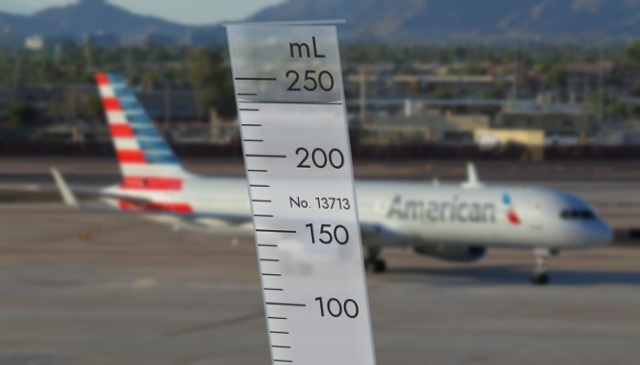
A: 235 mL
